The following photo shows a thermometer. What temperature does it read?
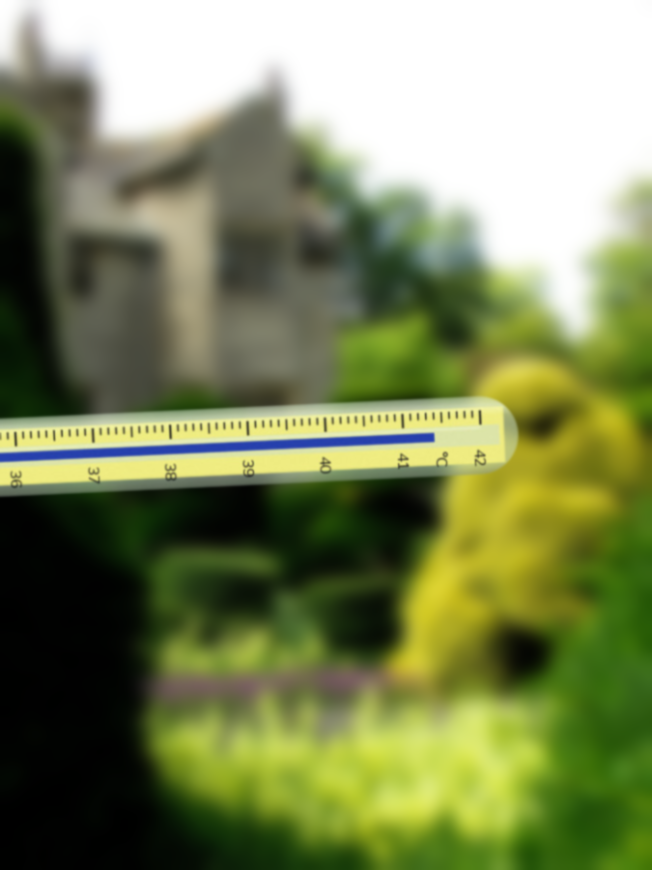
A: 41.4 °C
